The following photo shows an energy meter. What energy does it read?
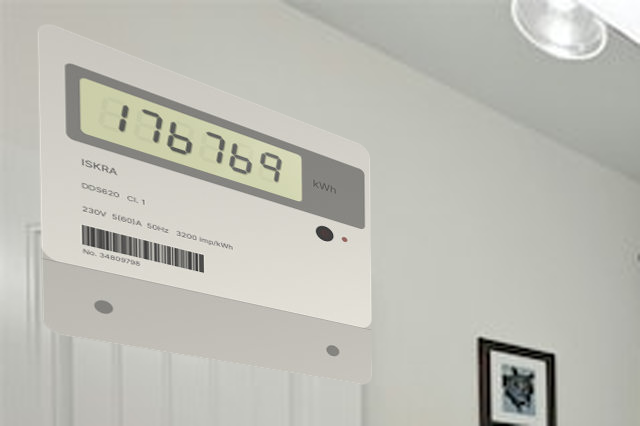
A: 176769 kWh
